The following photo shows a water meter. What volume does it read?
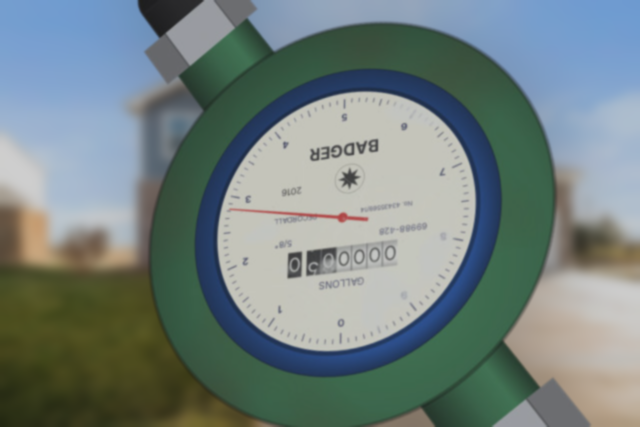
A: 52.8 gal
